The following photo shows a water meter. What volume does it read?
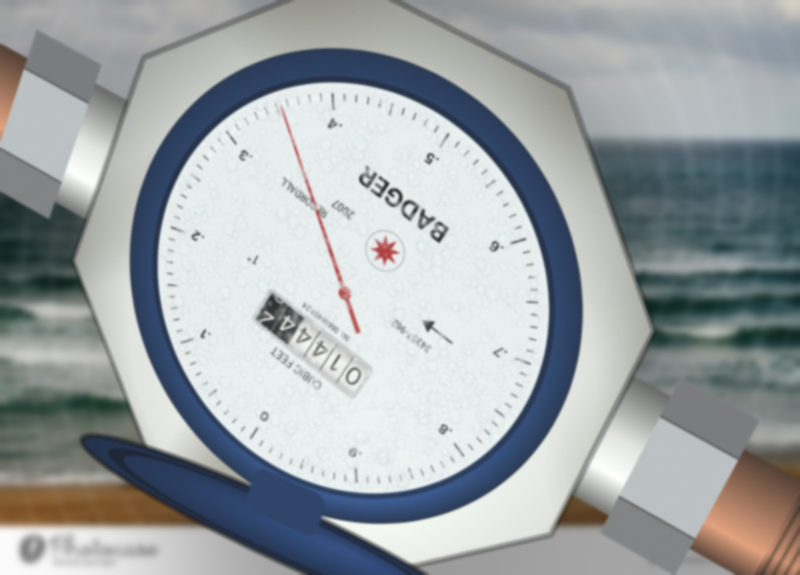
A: 14442.35 ft³
